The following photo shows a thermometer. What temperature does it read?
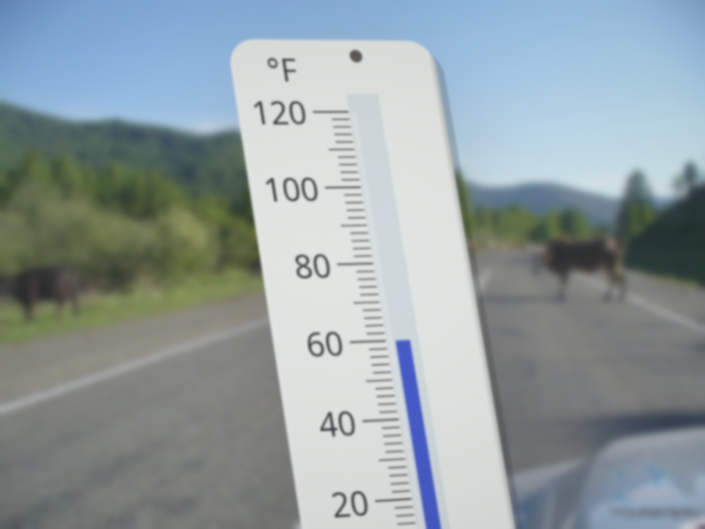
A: 60 °F
